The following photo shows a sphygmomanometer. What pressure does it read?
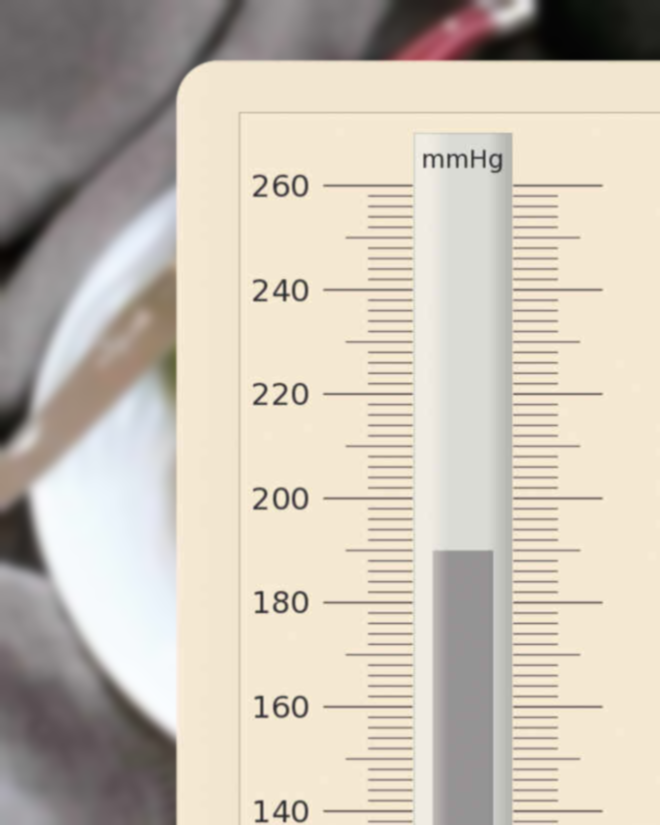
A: 190 mmHg
